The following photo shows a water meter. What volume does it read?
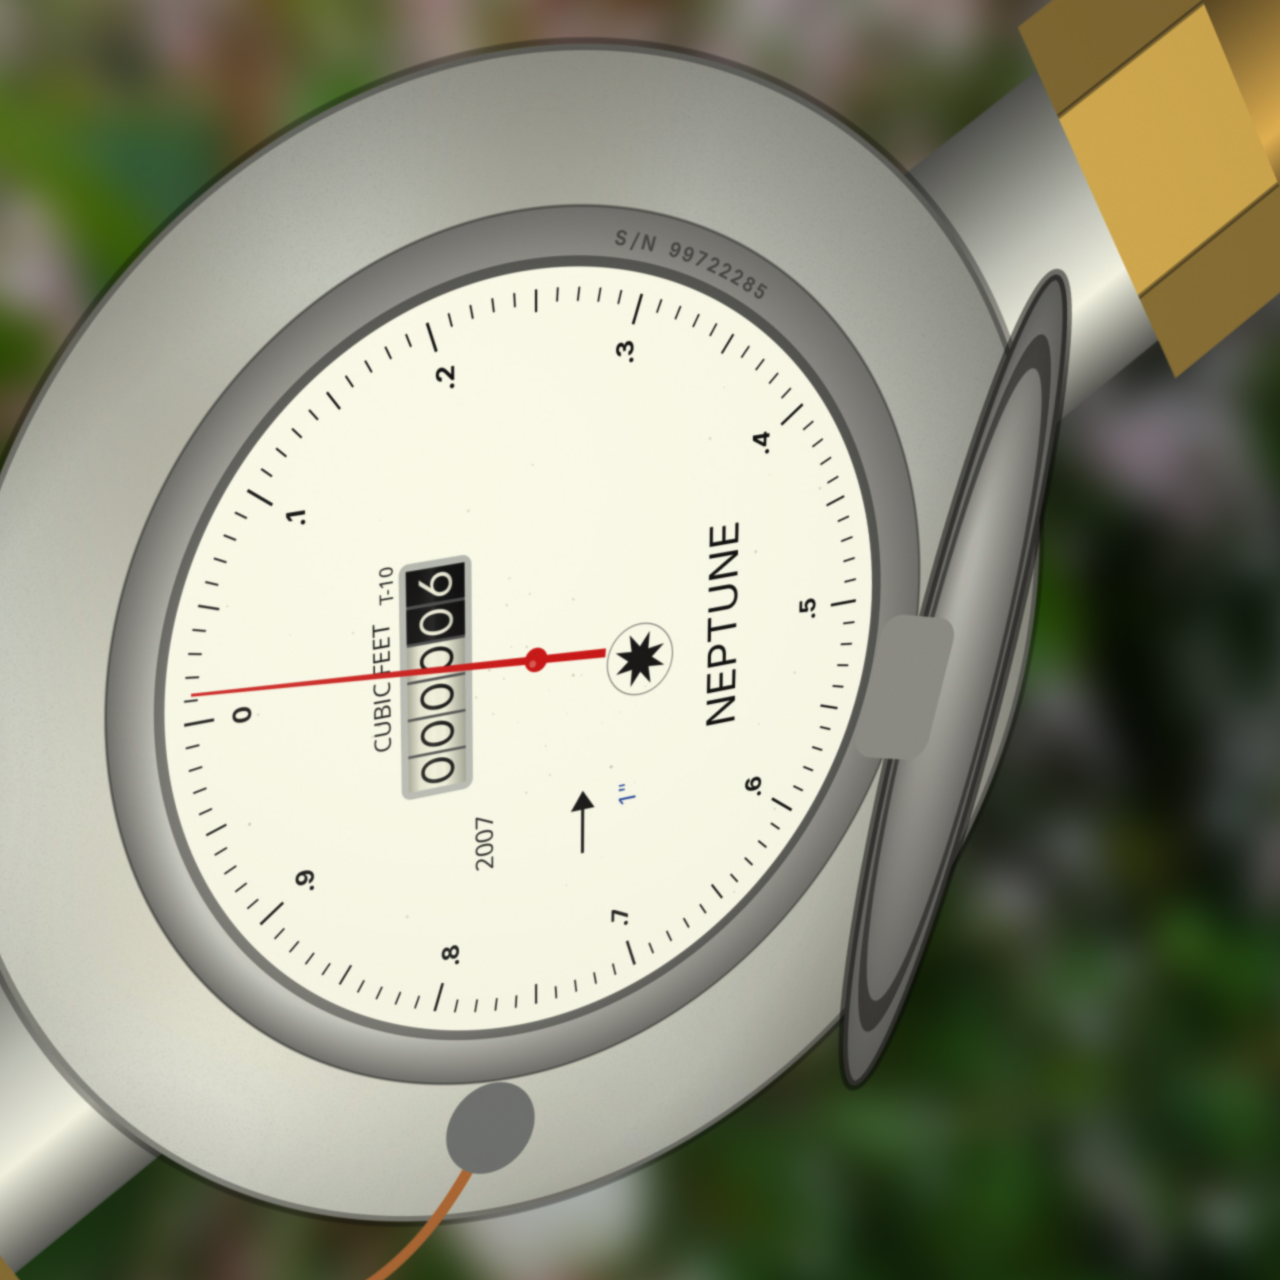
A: 6.01 ft³
